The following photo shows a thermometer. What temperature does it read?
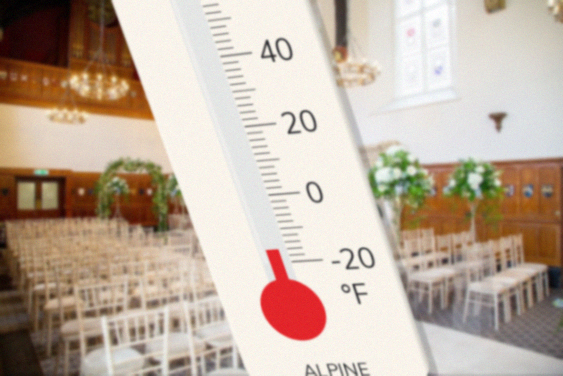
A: -16 °F
